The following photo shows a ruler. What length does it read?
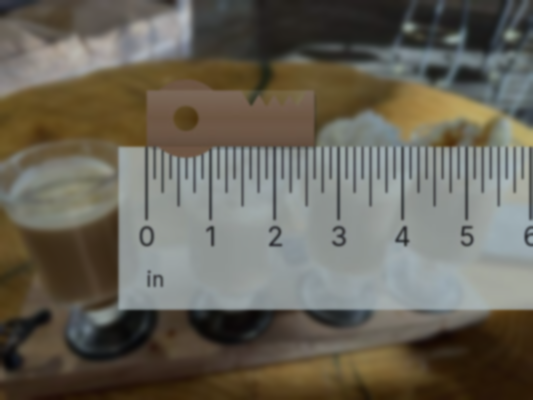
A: 2.625 in
